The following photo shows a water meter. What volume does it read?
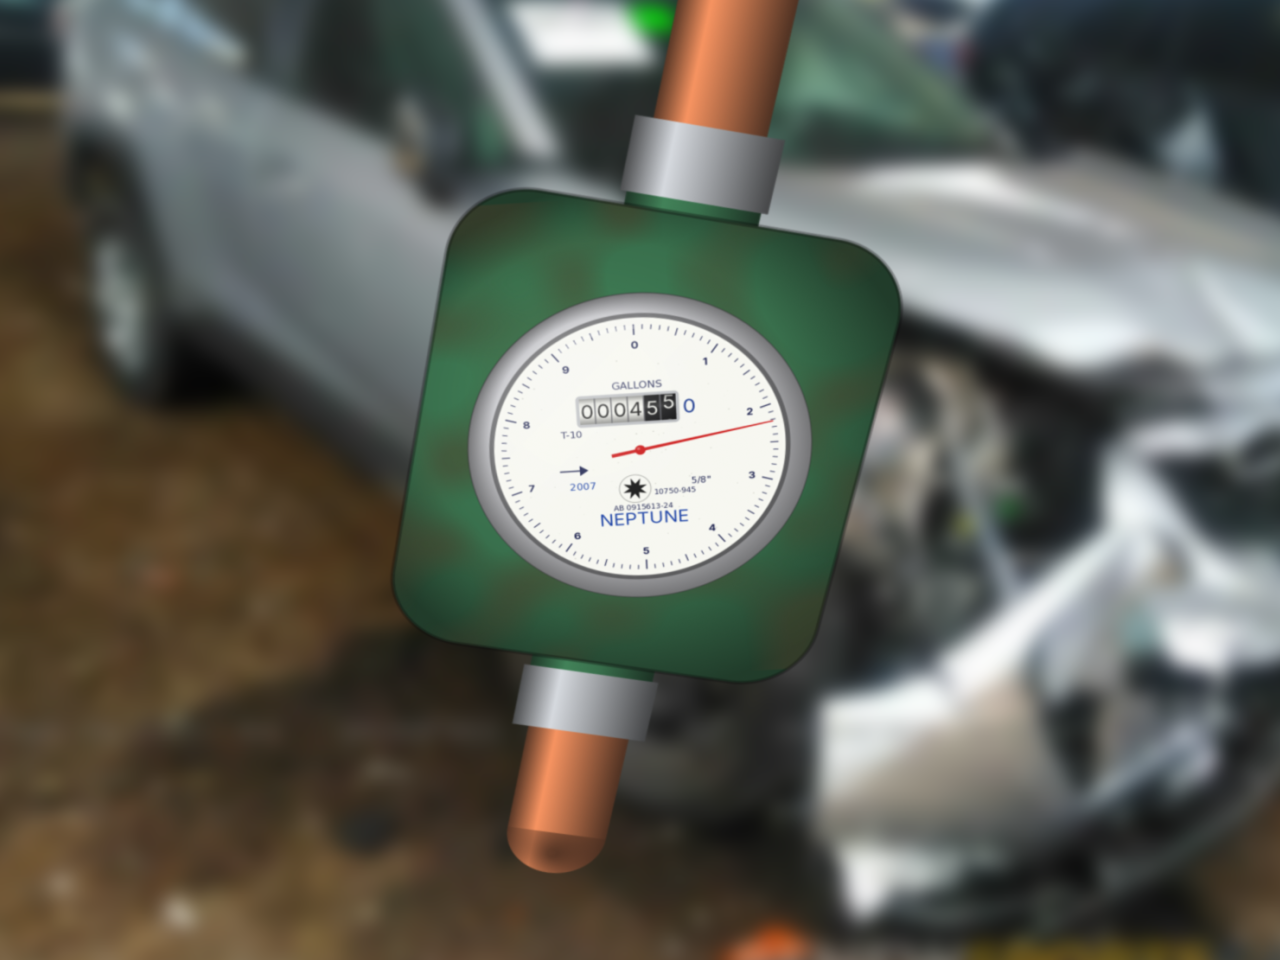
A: 4552.2 gal
